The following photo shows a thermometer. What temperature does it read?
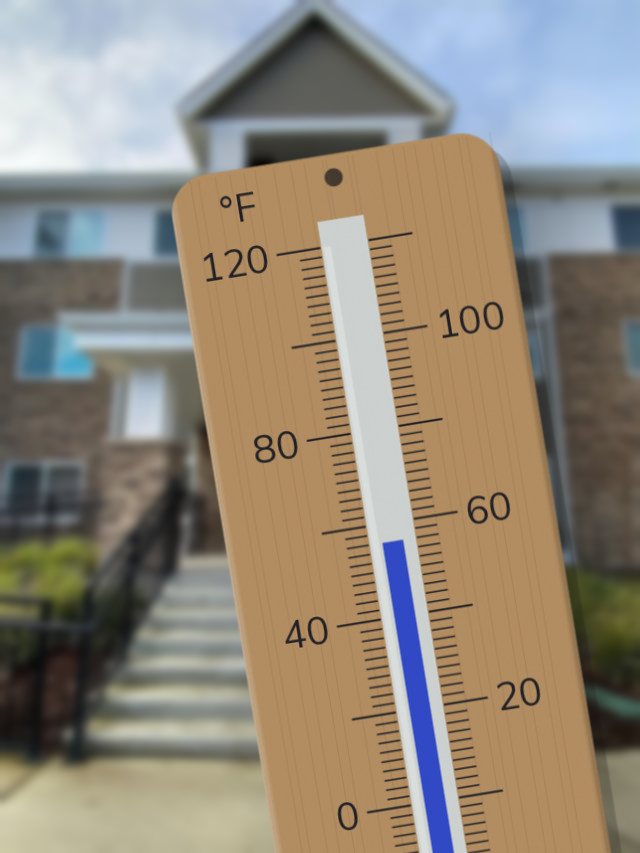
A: 56 °F
